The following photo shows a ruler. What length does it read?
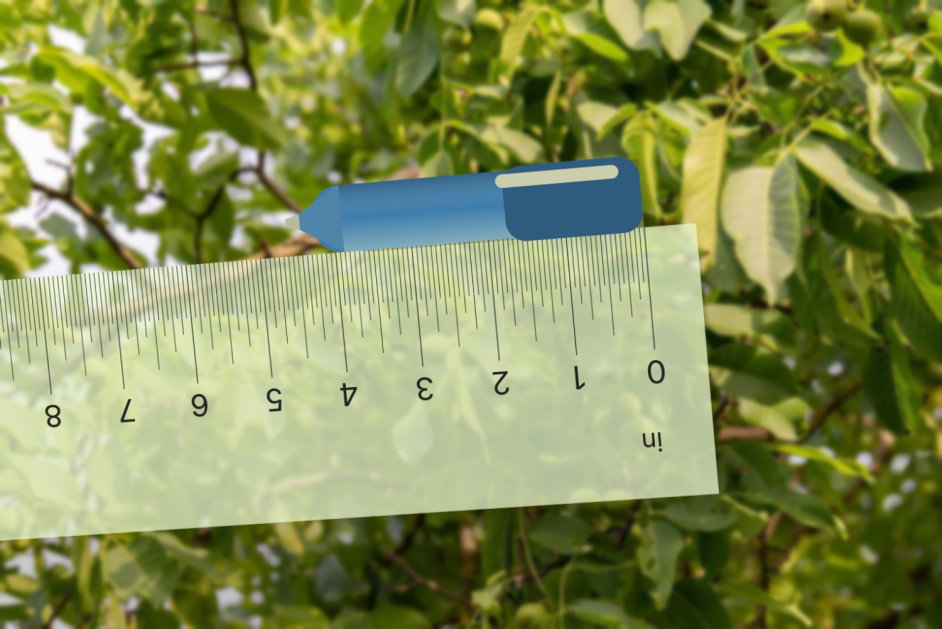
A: 4.625 in
